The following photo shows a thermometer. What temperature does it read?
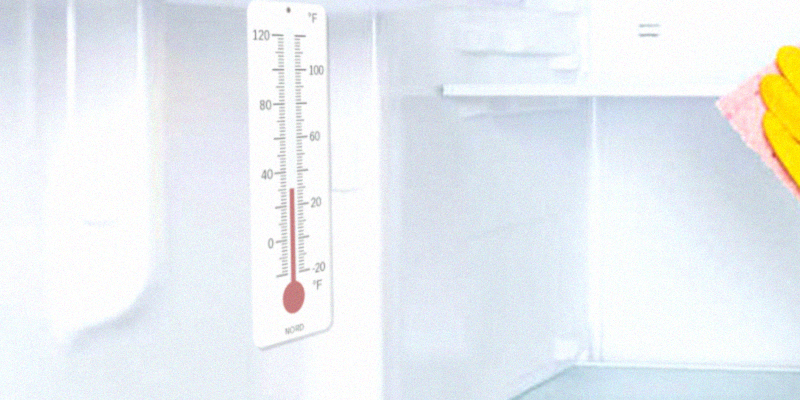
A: 30 °F
